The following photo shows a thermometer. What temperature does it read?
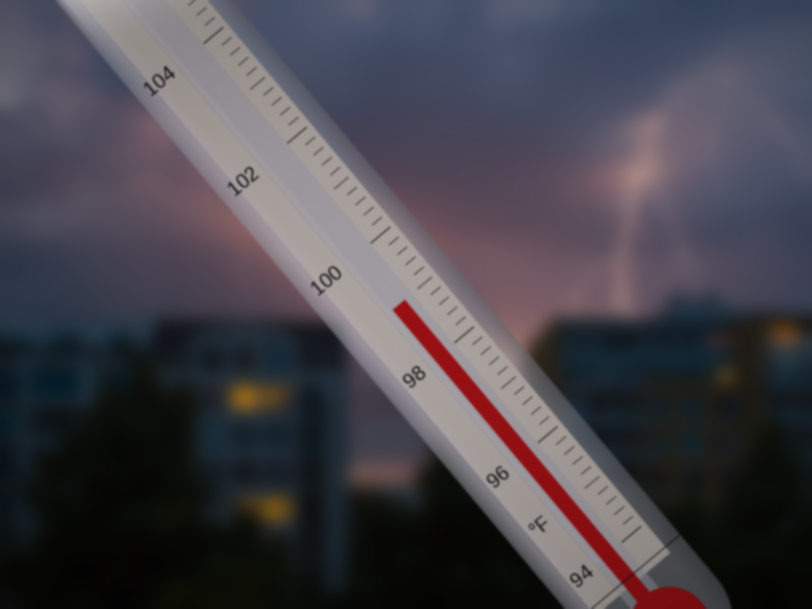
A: 99 °F
